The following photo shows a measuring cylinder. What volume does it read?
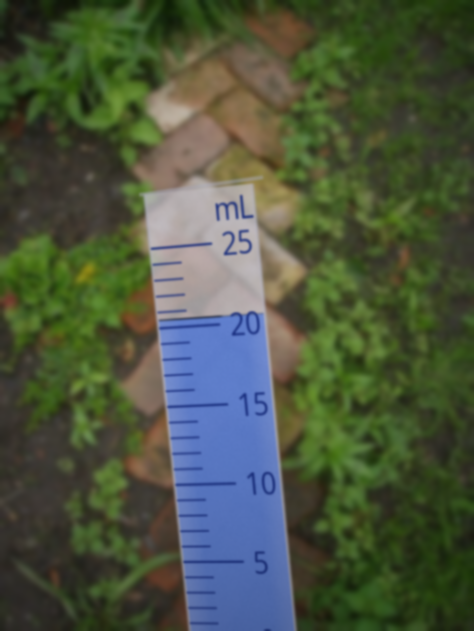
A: 20.5 mL
